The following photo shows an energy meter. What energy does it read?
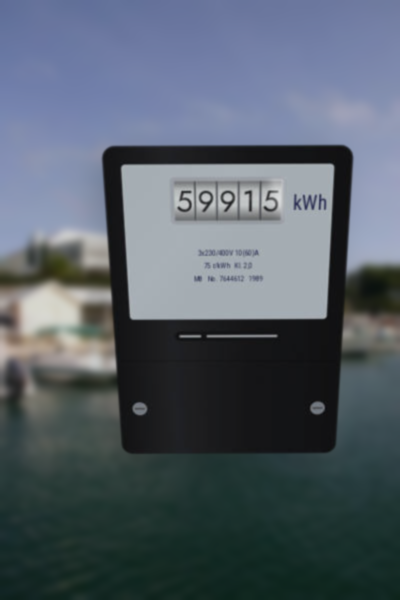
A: 59915 kWh
